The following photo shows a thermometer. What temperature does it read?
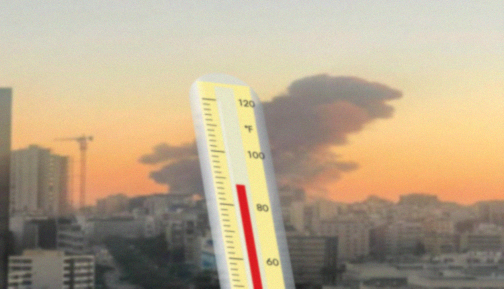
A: 88 °F
